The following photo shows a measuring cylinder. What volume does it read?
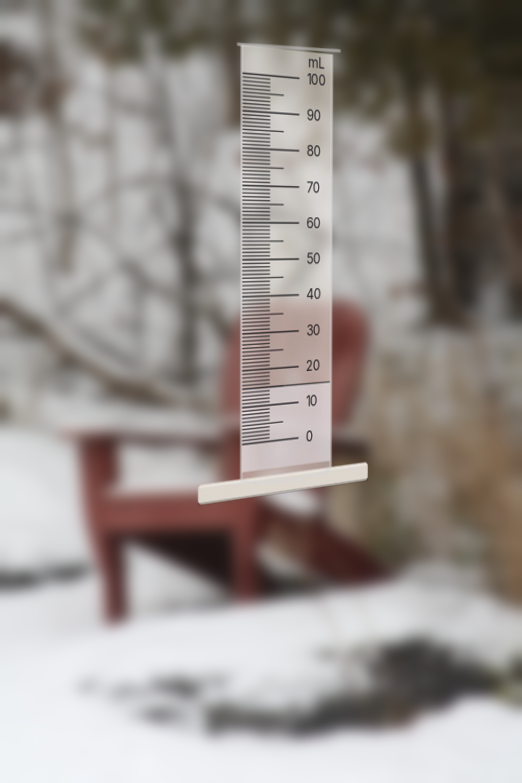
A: 15 mL
